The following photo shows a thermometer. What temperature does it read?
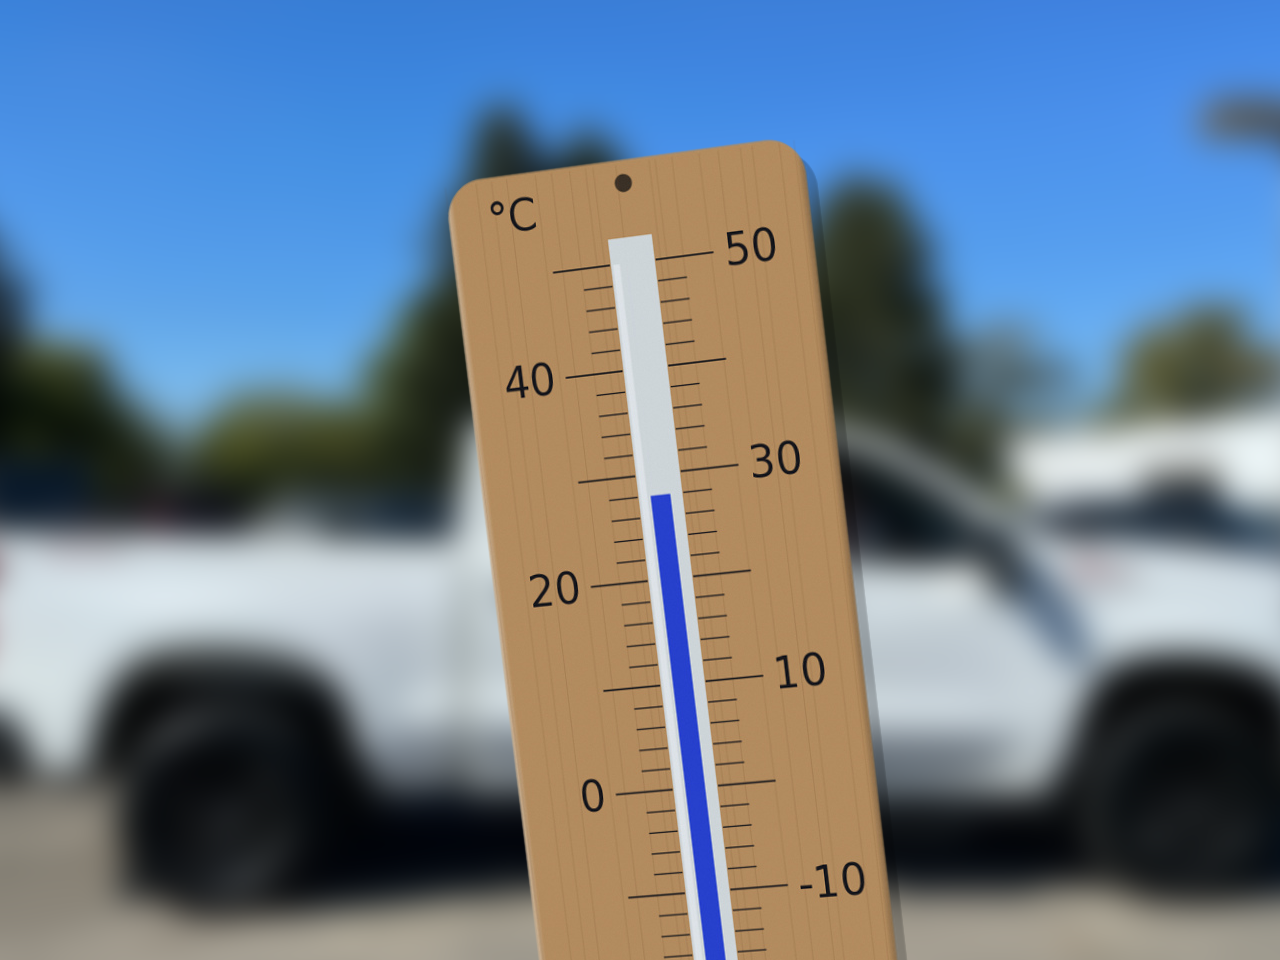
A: 28 °C
